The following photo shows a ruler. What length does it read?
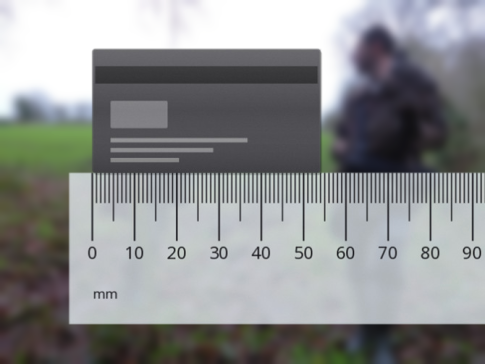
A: 54 mm
